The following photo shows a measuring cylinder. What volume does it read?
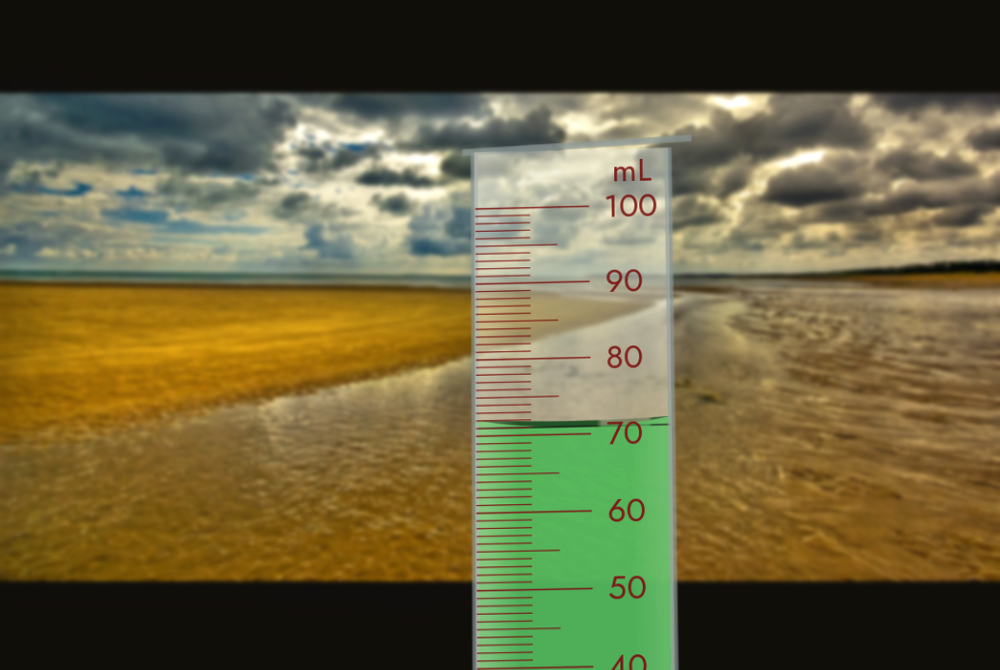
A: 71 mL
